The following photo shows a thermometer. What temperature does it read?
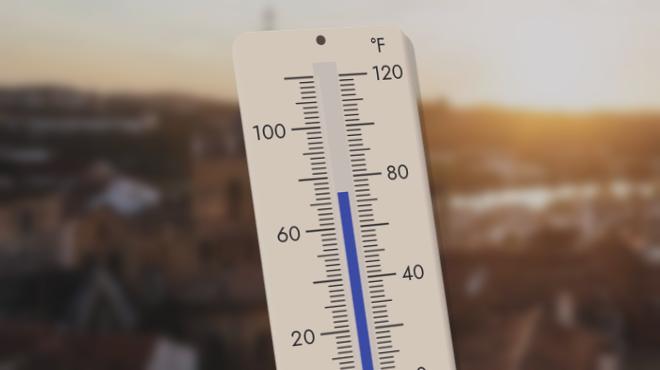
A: 74 °F
